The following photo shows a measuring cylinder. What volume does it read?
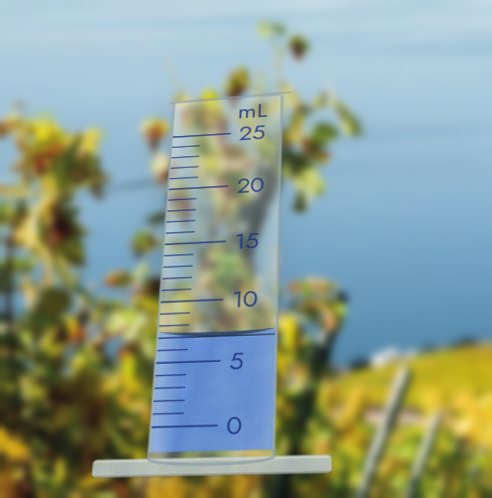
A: 7 mL
